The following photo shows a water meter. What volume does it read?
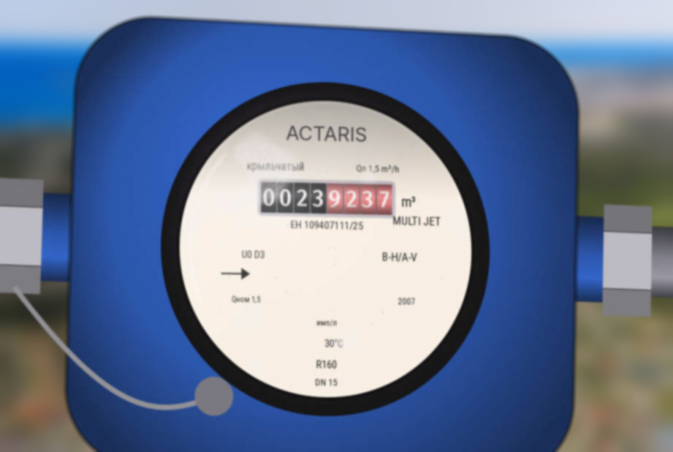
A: 23.9237 m³
